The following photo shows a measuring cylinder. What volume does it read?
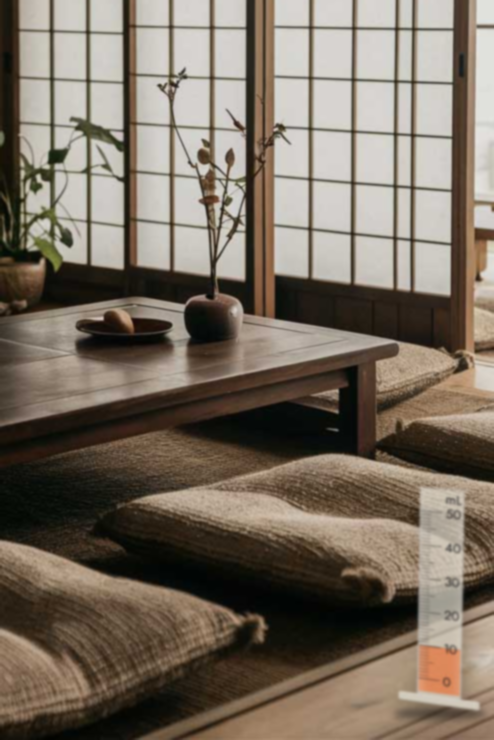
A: 10 mL
